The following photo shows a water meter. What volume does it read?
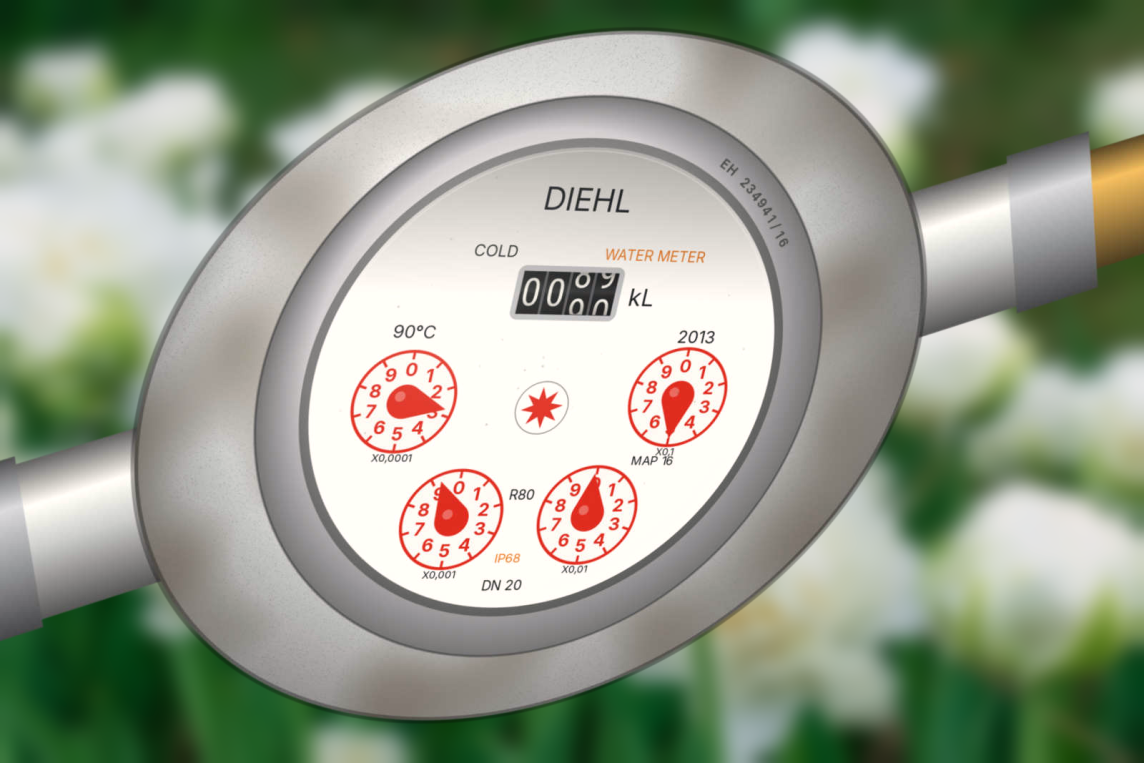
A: 89.4992 kL
